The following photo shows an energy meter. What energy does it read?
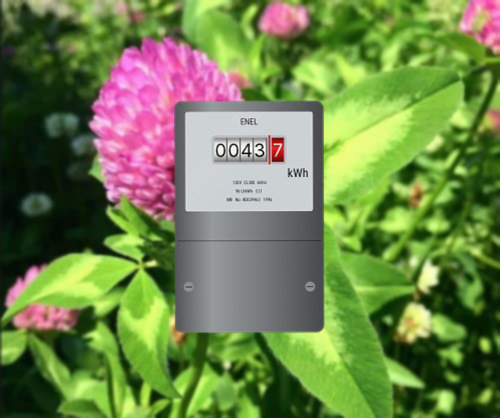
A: 43.7 kWh
